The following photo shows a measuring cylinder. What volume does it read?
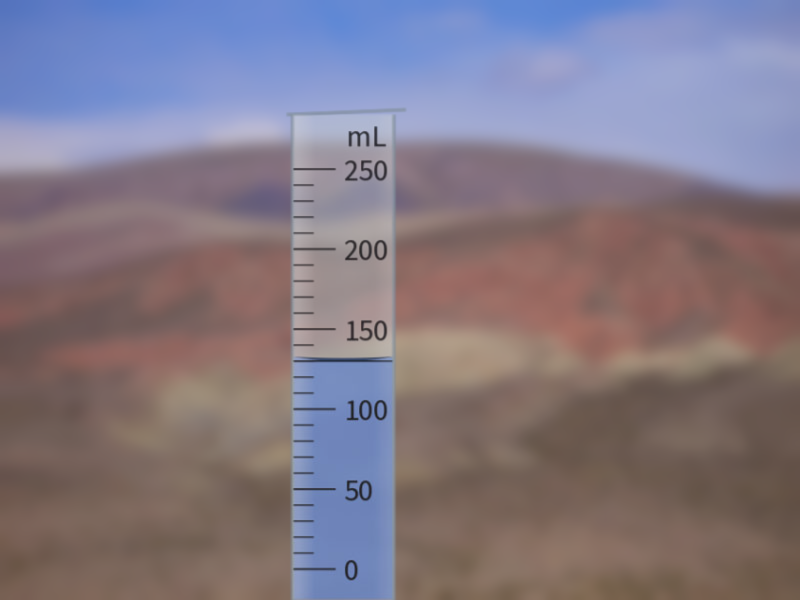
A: 130 mL
